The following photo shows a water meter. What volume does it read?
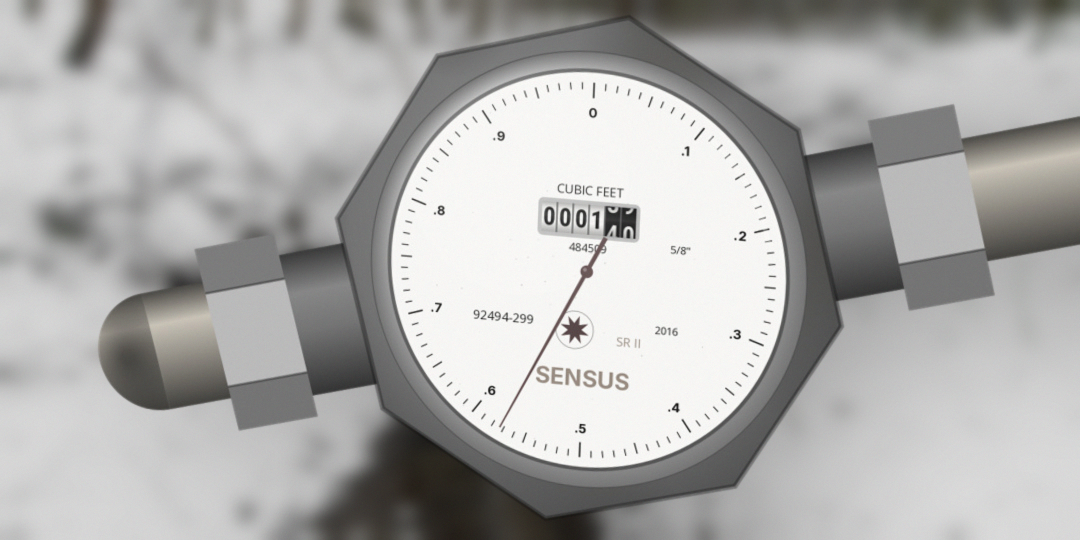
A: 139.57 ft³
